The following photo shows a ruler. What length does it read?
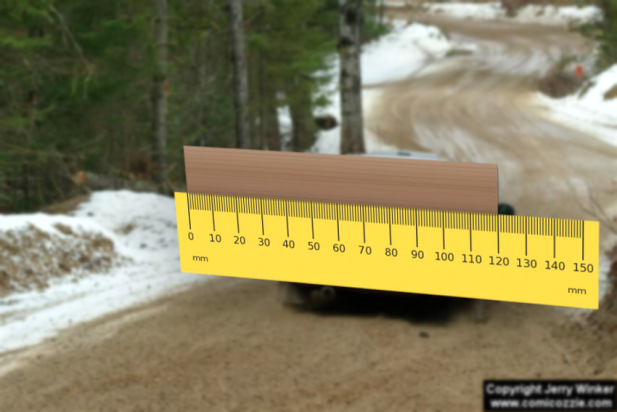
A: 120 mm
